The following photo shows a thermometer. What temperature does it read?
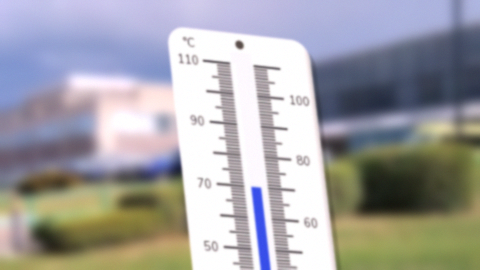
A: 70 °C
